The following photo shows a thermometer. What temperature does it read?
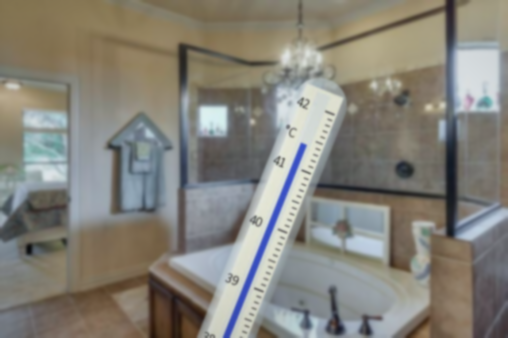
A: 41.4 °C
